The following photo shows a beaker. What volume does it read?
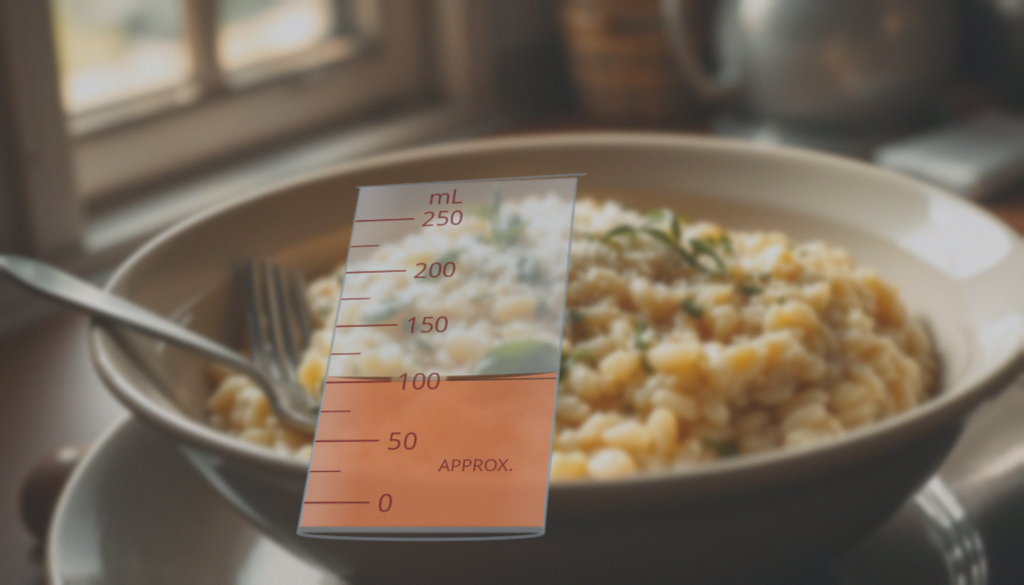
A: 100 mL
